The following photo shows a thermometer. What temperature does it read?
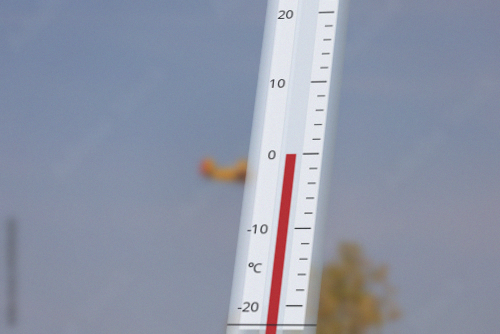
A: 0 °C
